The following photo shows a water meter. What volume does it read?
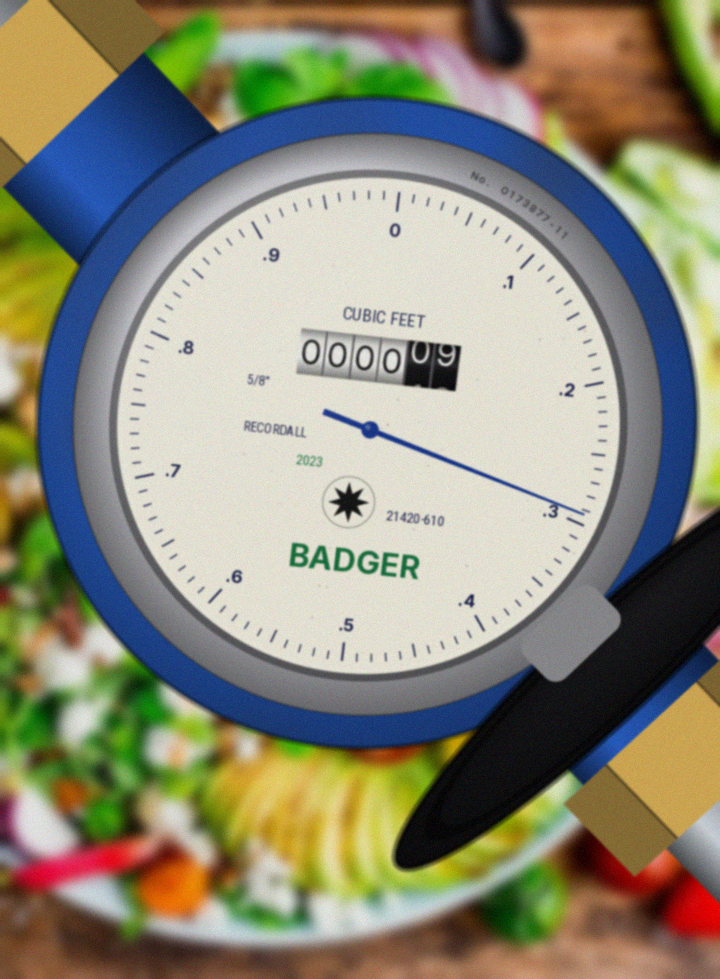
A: 9.29 ft³
